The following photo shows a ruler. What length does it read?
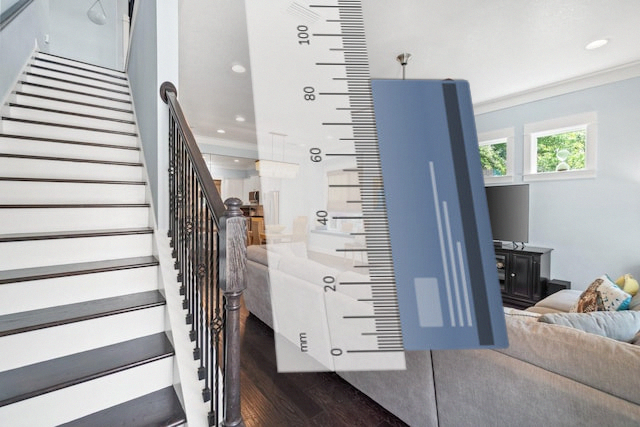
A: 85 mm
